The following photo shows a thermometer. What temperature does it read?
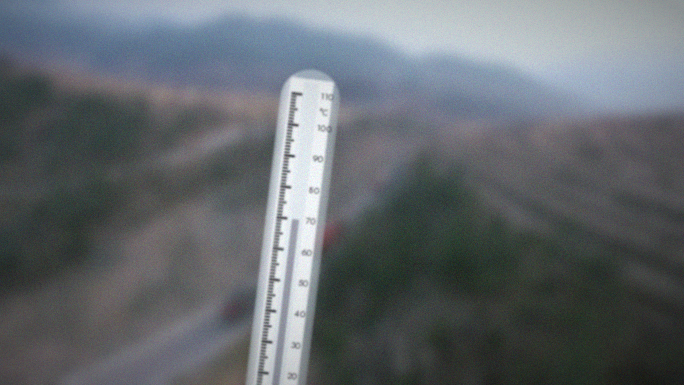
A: 70 °C
